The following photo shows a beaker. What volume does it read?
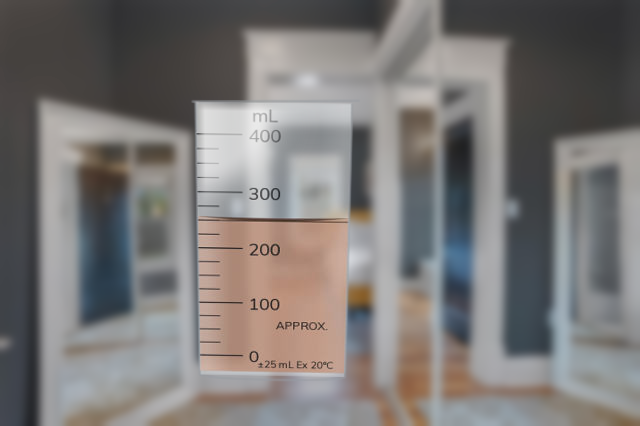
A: 250 mL
